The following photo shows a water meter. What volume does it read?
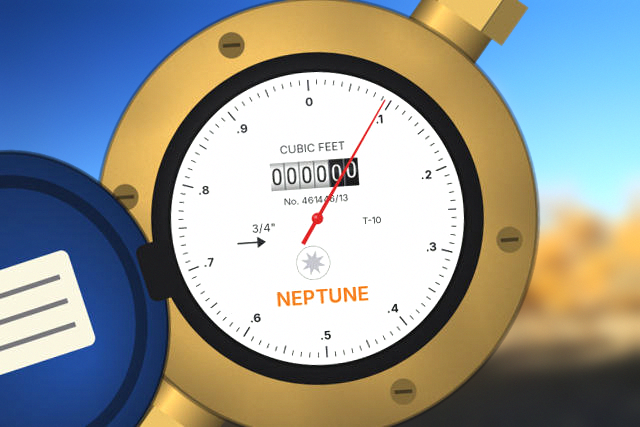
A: 0.09 ft³
